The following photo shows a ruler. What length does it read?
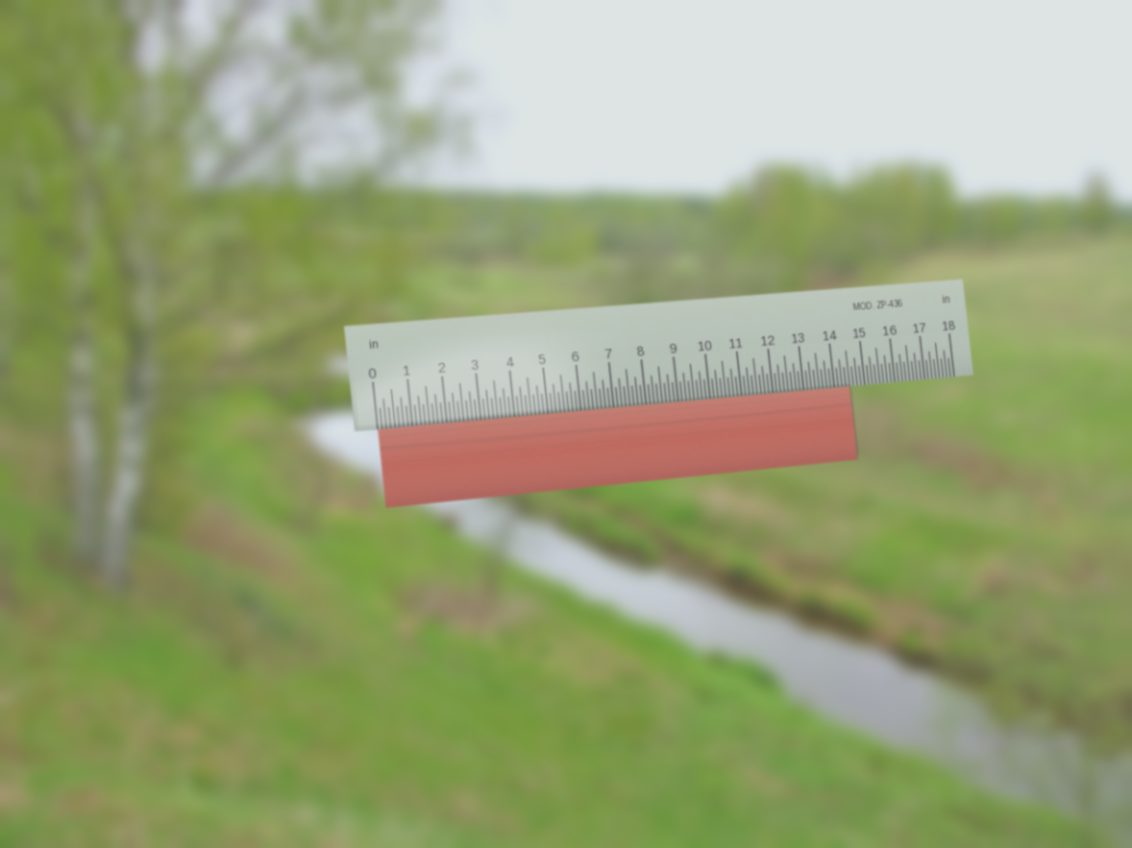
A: 14.5 in
